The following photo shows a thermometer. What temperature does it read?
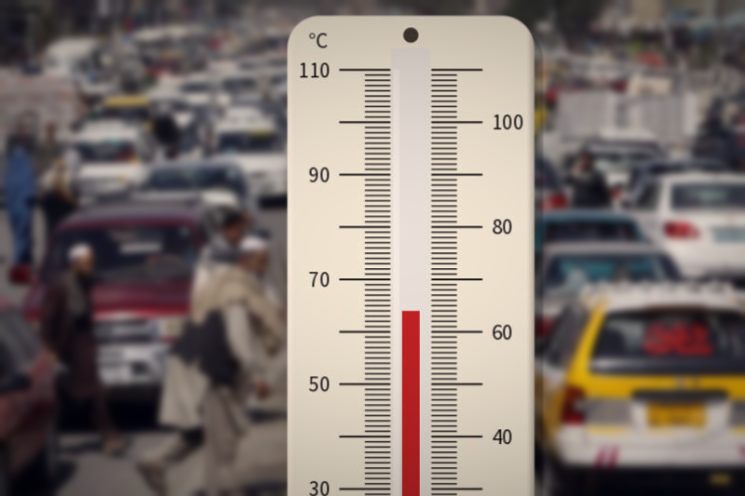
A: 64 °C
